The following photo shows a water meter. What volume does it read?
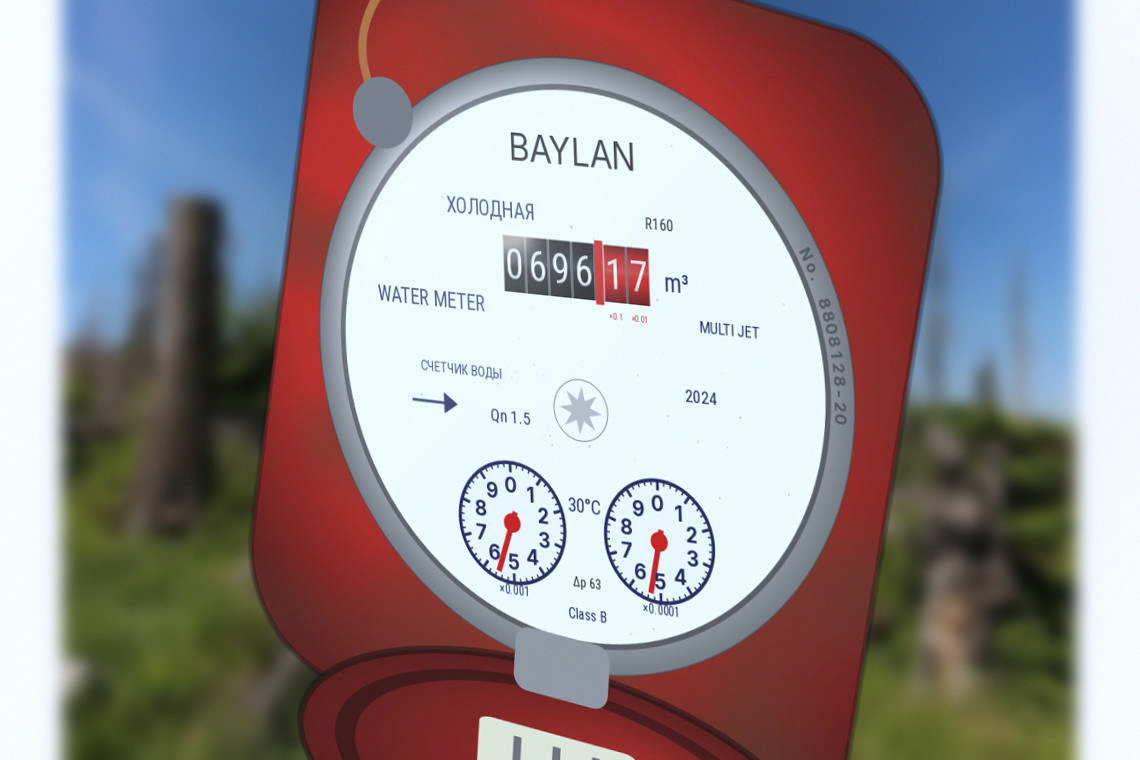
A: 696.1755 m³
